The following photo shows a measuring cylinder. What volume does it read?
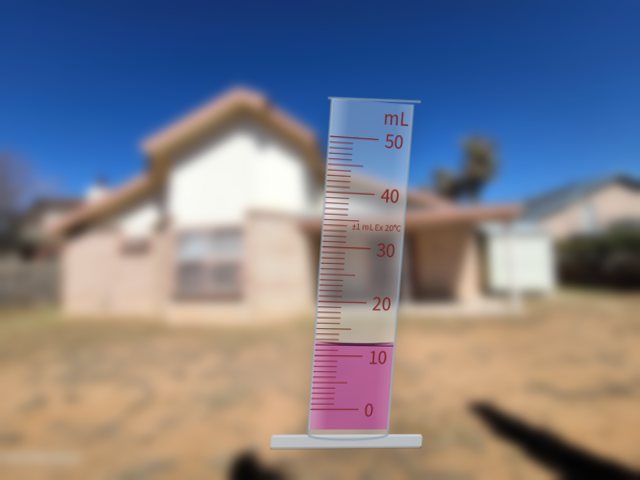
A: 12 mL
